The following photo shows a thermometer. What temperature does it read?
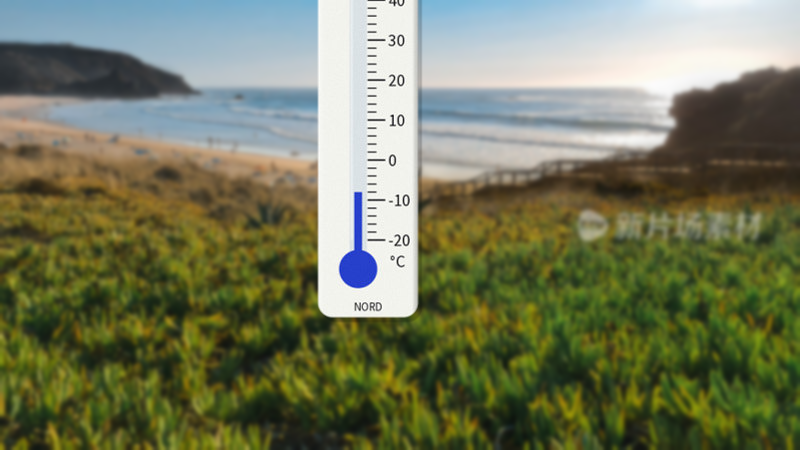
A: -8 °C
